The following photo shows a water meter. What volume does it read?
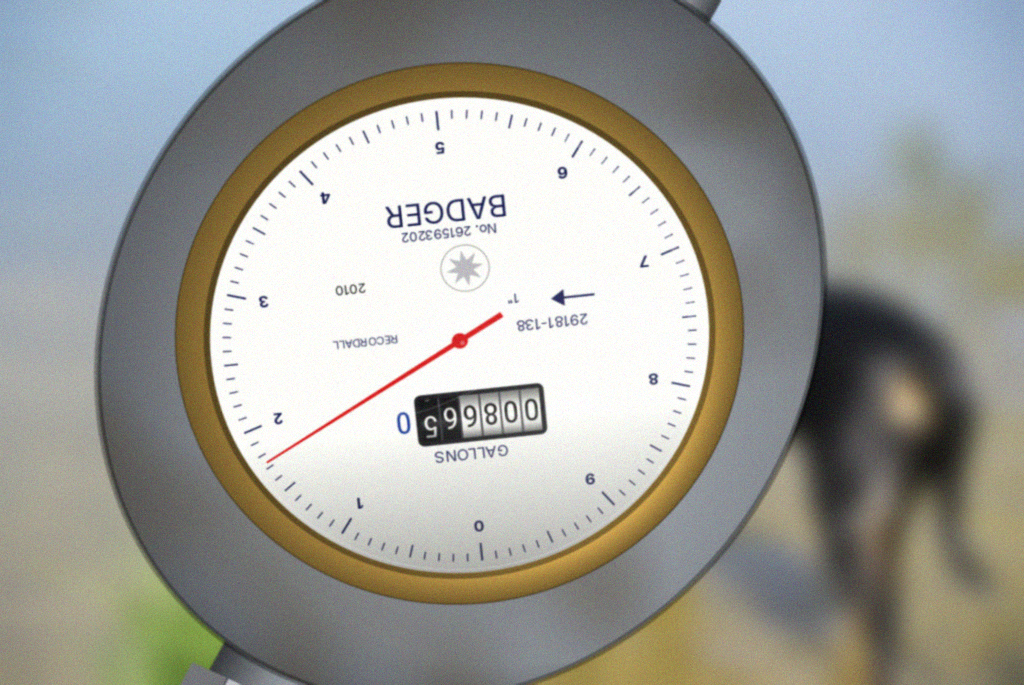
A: 86651.7 gal
